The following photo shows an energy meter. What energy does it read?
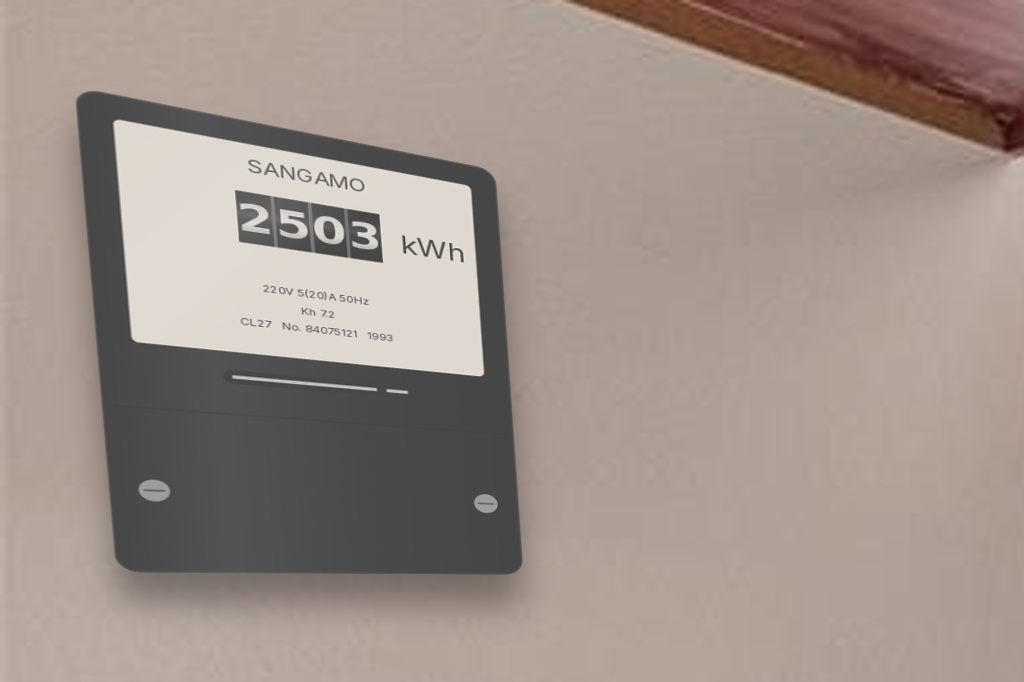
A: 2503 kWh
